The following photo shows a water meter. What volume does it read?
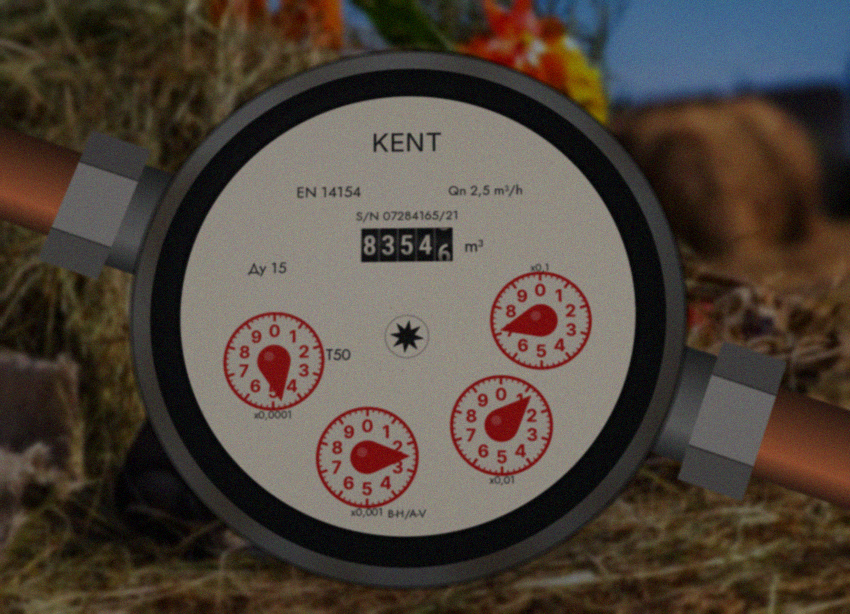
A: 83545.7124 m³
